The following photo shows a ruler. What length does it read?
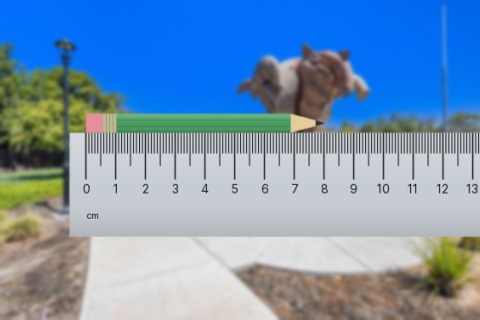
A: 8 cm
